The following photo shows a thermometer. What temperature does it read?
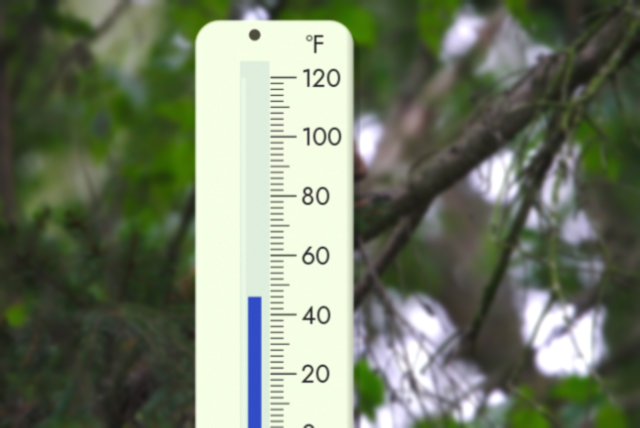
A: 46 °F
